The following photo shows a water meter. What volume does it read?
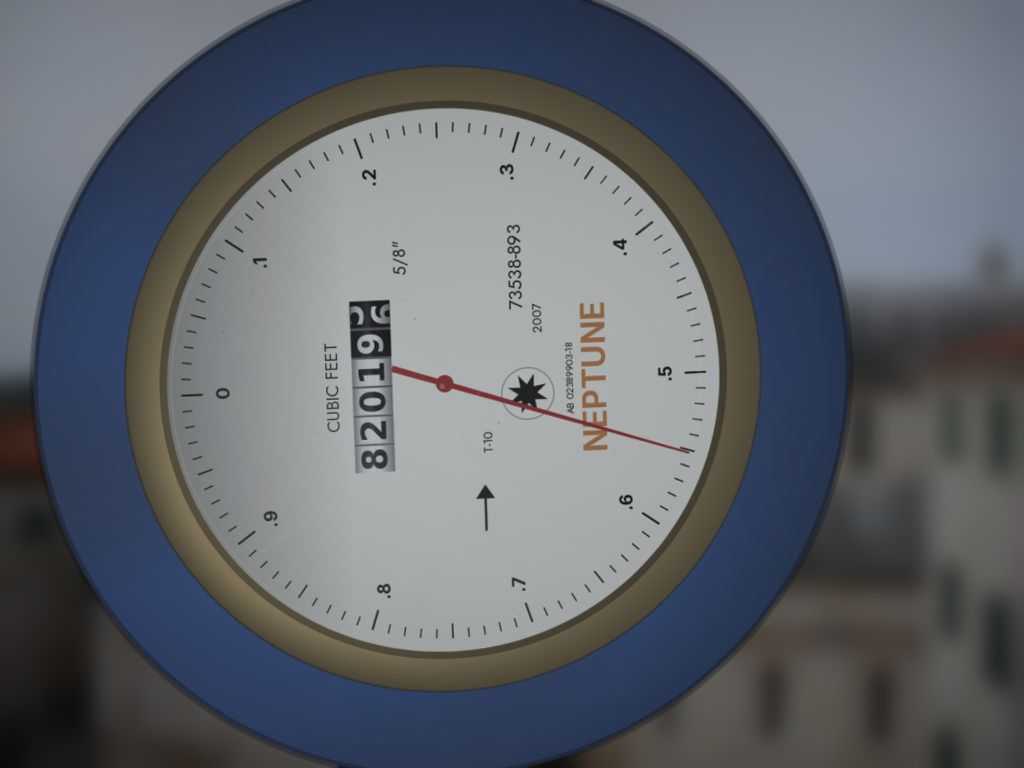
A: 820195.55 ft³
